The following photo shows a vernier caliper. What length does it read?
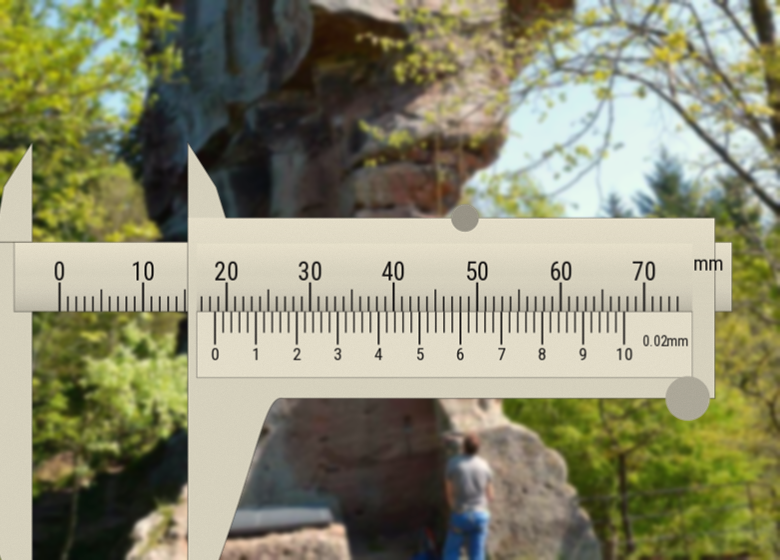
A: 18.6 mm
